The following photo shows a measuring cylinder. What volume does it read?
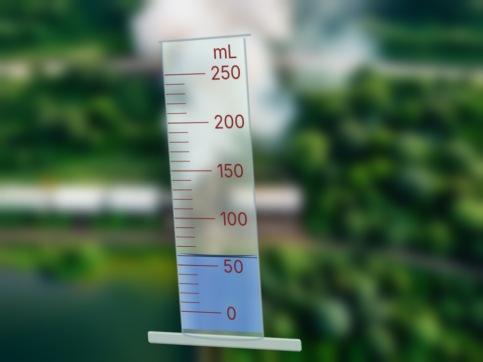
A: 60 mL
